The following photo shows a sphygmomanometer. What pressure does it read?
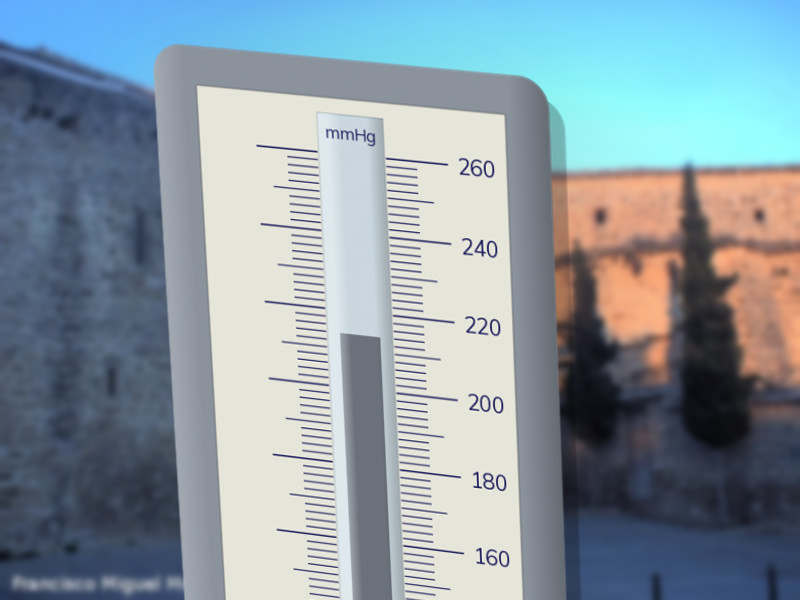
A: 214 mmHg
